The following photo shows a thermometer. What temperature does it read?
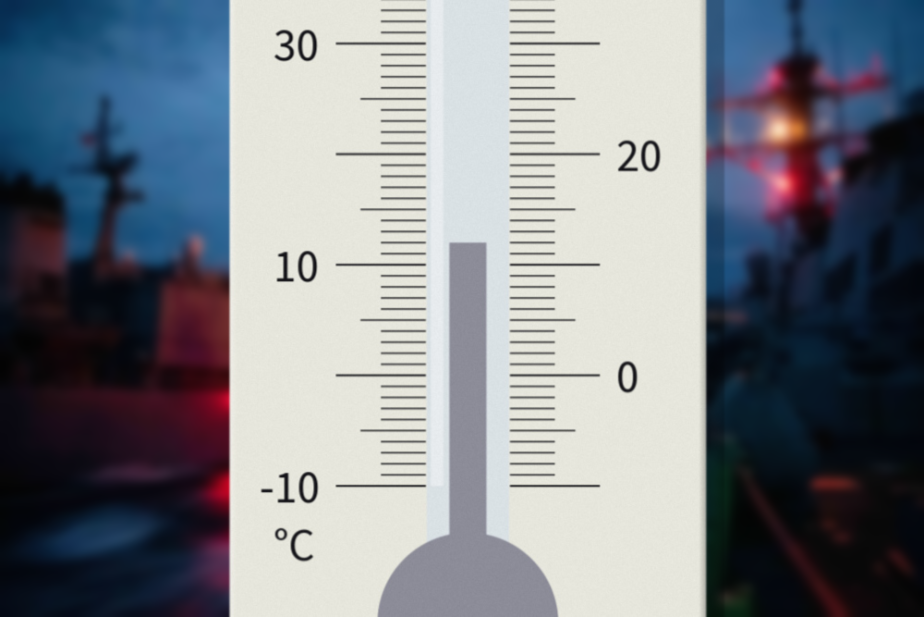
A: 12 °C
